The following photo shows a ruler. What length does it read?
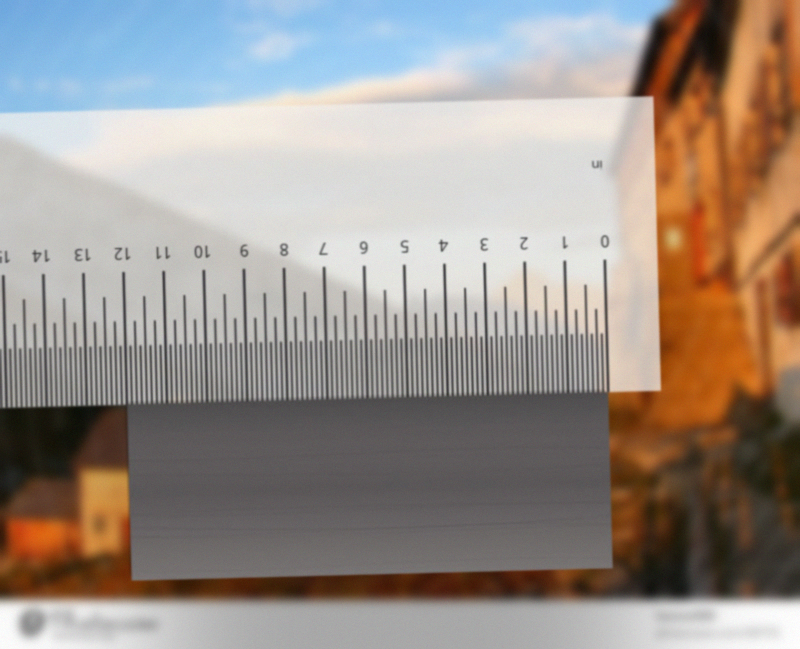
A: 12 in
